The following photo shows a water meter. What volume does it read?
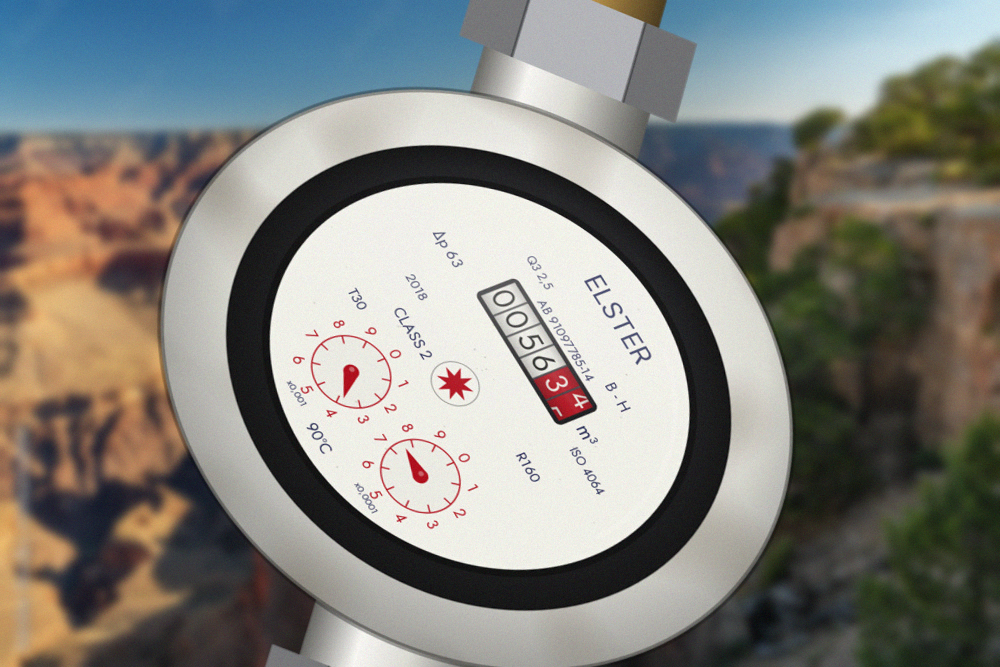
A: 56.3437 m³
